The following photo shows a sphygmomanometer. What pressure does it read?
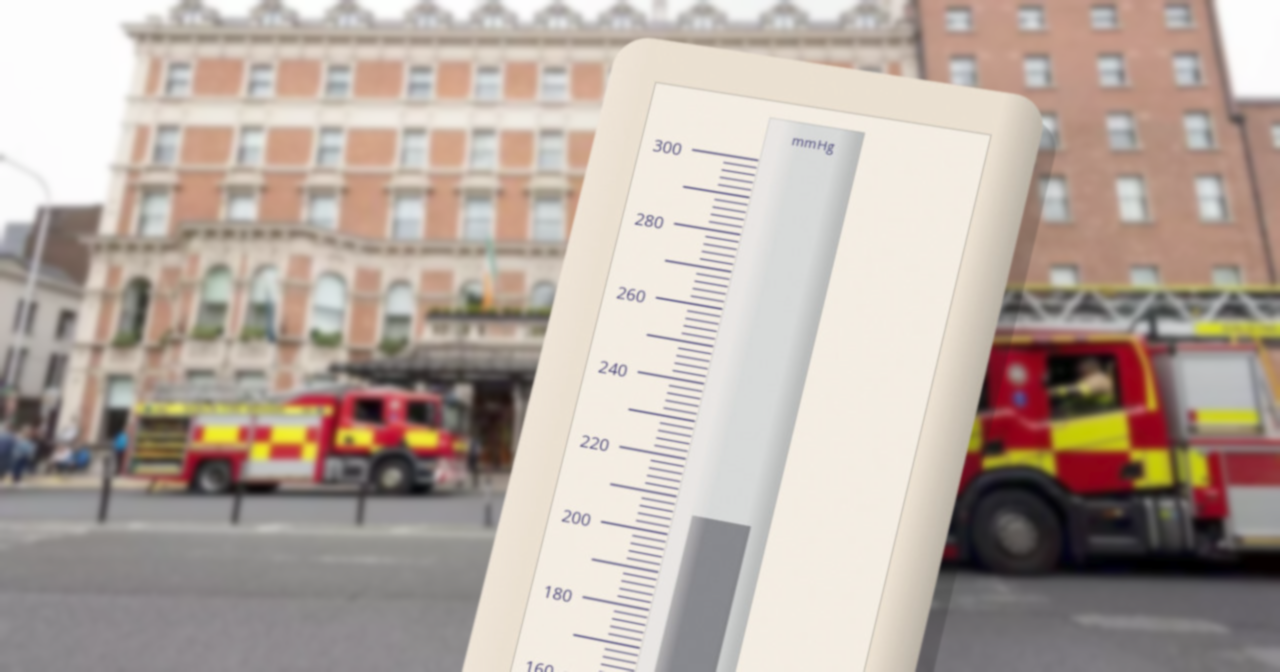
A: 206 mmHg
